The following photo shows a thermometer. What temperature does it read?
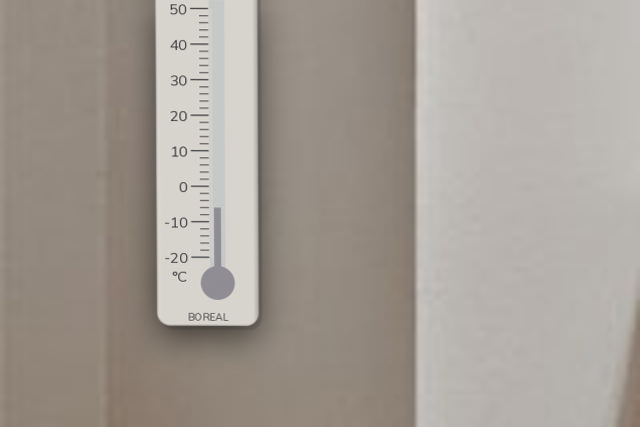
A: -6 °C
